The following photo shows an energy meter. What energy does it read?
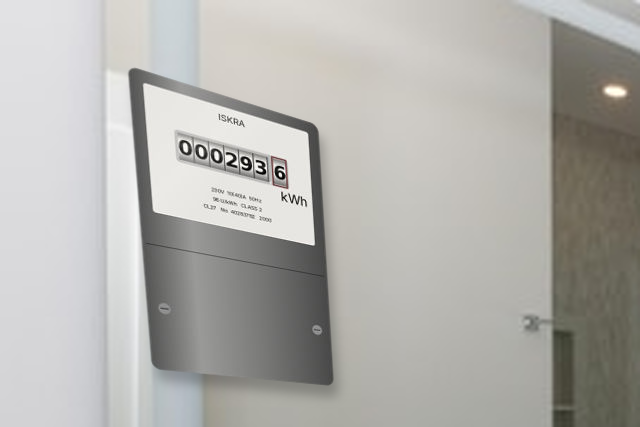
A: 293.6 kWh
